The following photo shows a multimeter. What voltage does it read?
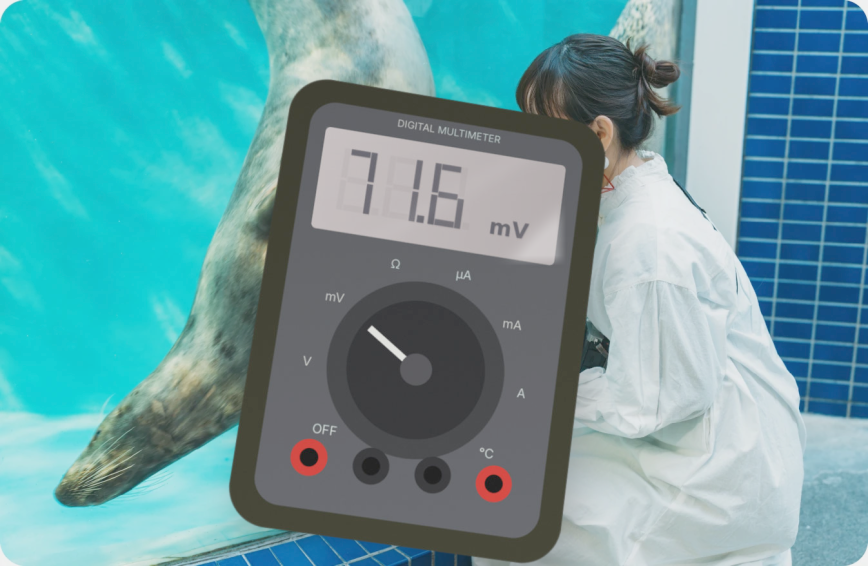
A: 71.6 mV
